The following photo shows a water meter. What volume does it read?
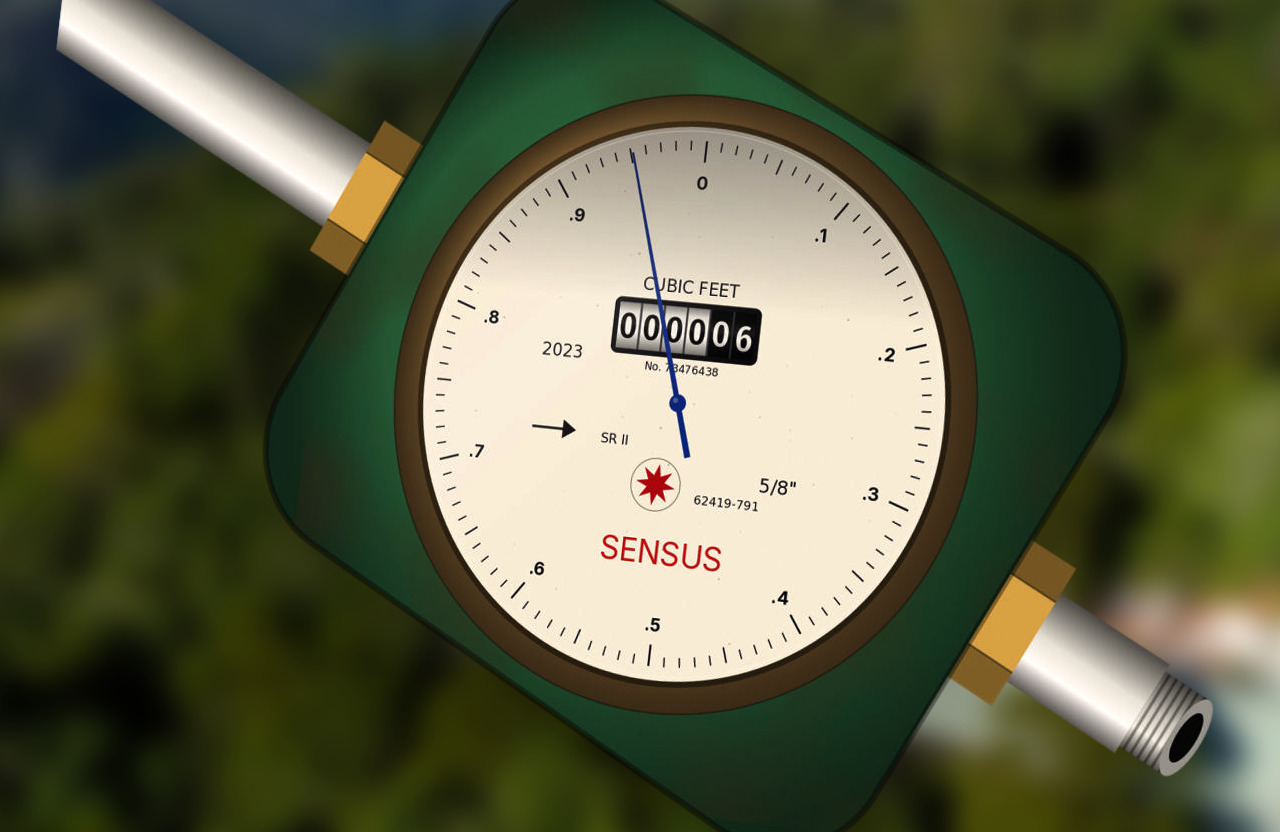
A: 5.95 ft³
